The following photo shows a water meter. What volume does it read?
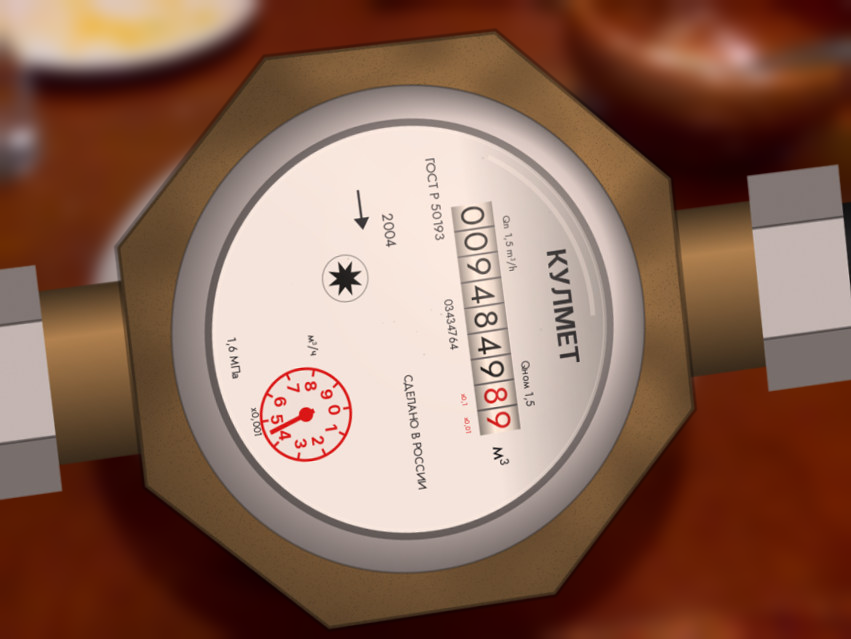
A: 94849.894 m³
